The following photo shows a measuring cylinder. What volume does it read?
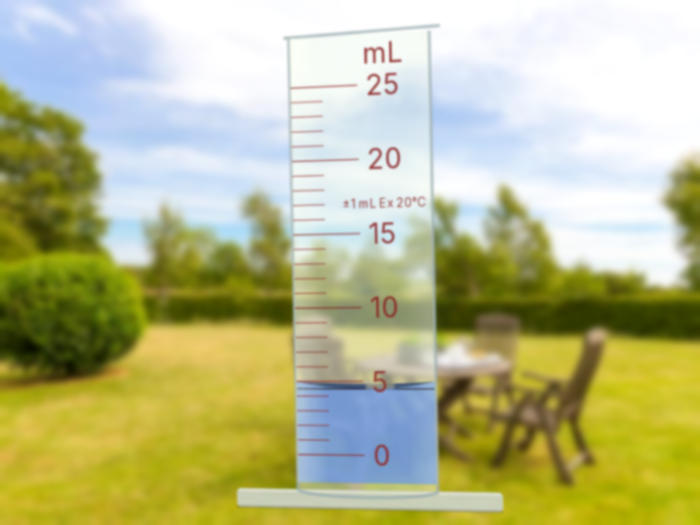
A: 4.5 mL
